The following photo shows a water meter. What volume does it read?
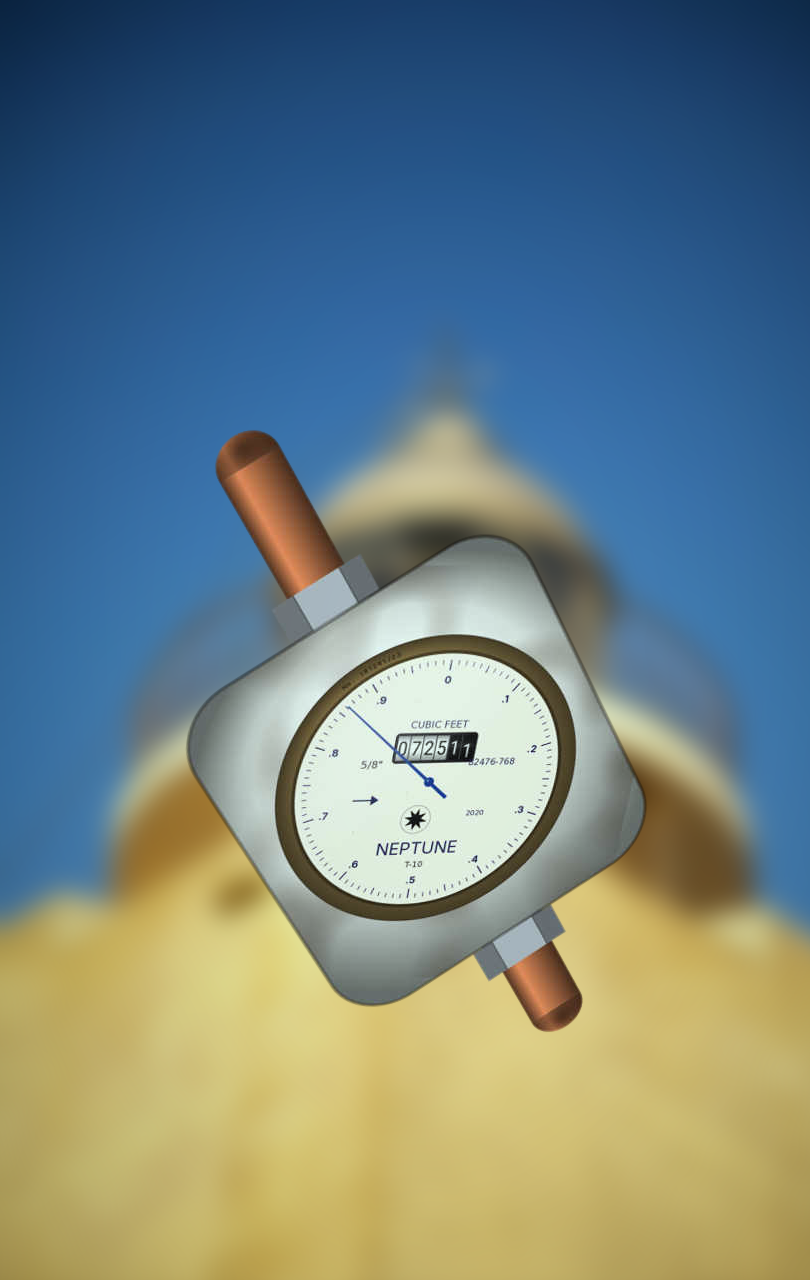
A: 72510.86 ft³
